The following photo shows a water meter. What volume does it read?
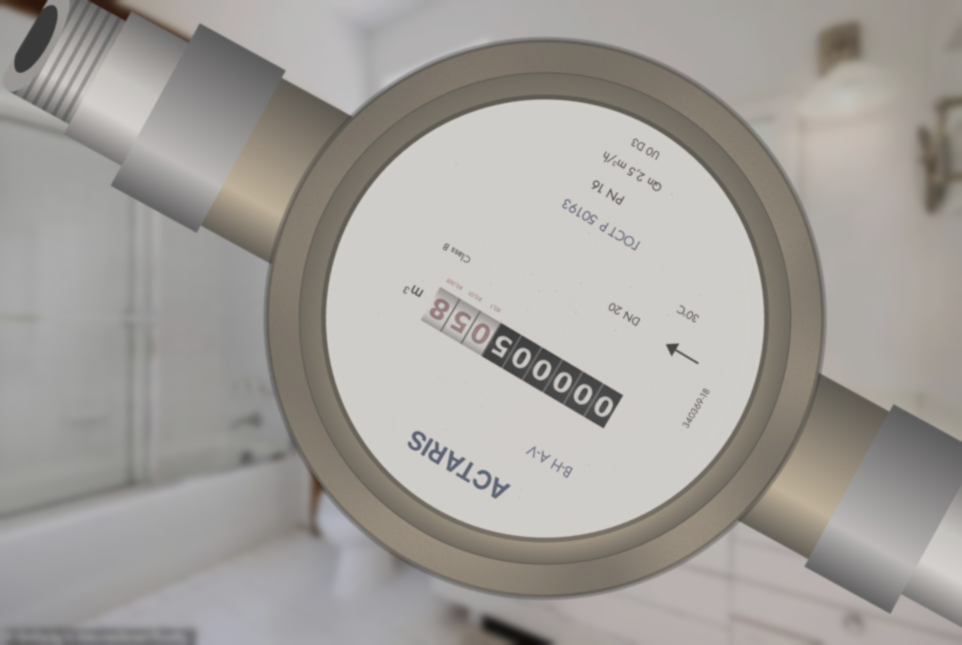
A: 5.058 m³
